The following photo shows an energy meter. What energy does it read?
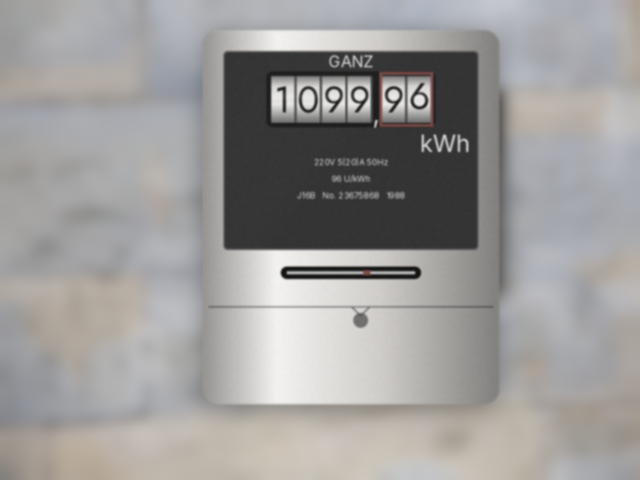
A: 1099.96 kWh
